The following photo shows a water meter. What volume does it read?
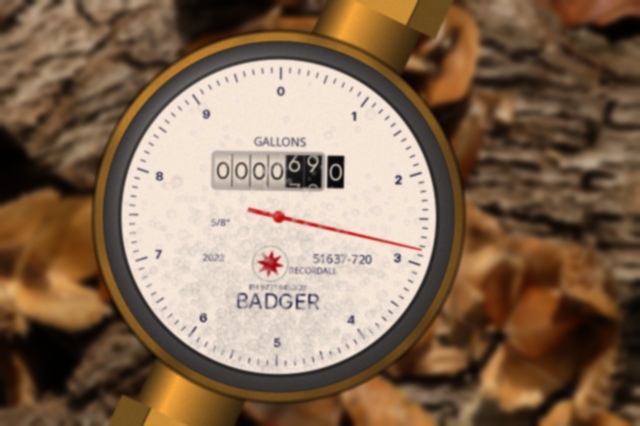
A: 692.8 gal
